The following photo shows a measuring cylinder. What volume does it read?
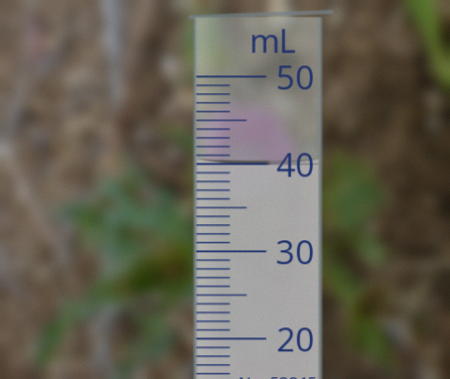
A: 40 mL
